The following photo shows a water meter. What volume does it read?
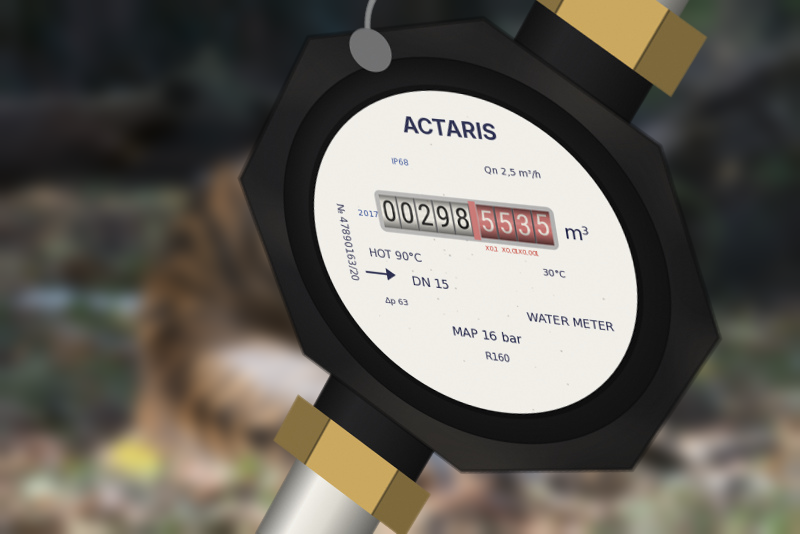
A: 298.5535 m³
